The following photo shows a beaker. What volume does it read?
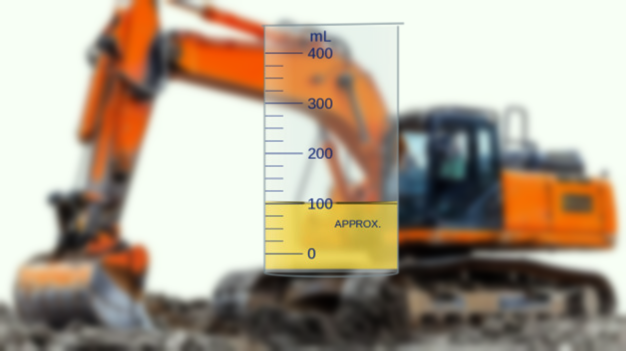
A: 100 mL
